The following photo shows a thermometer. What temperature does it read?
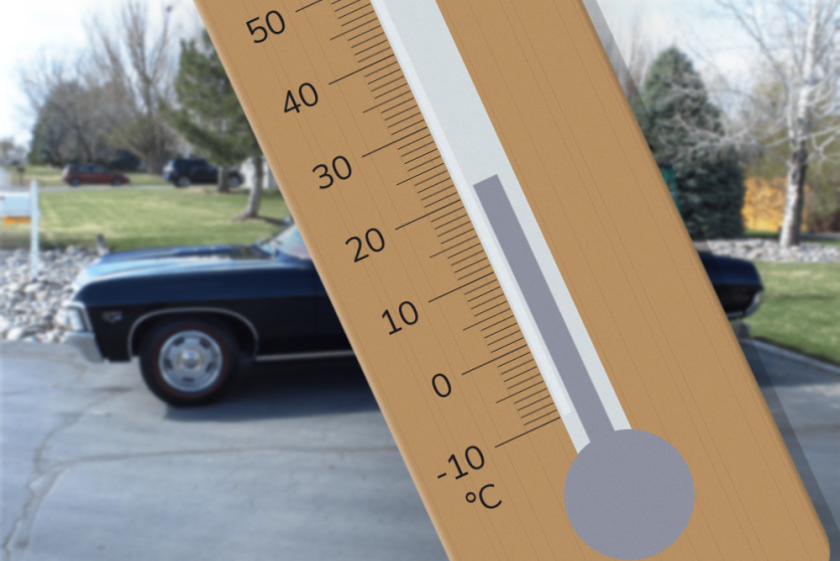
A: 21 °C
